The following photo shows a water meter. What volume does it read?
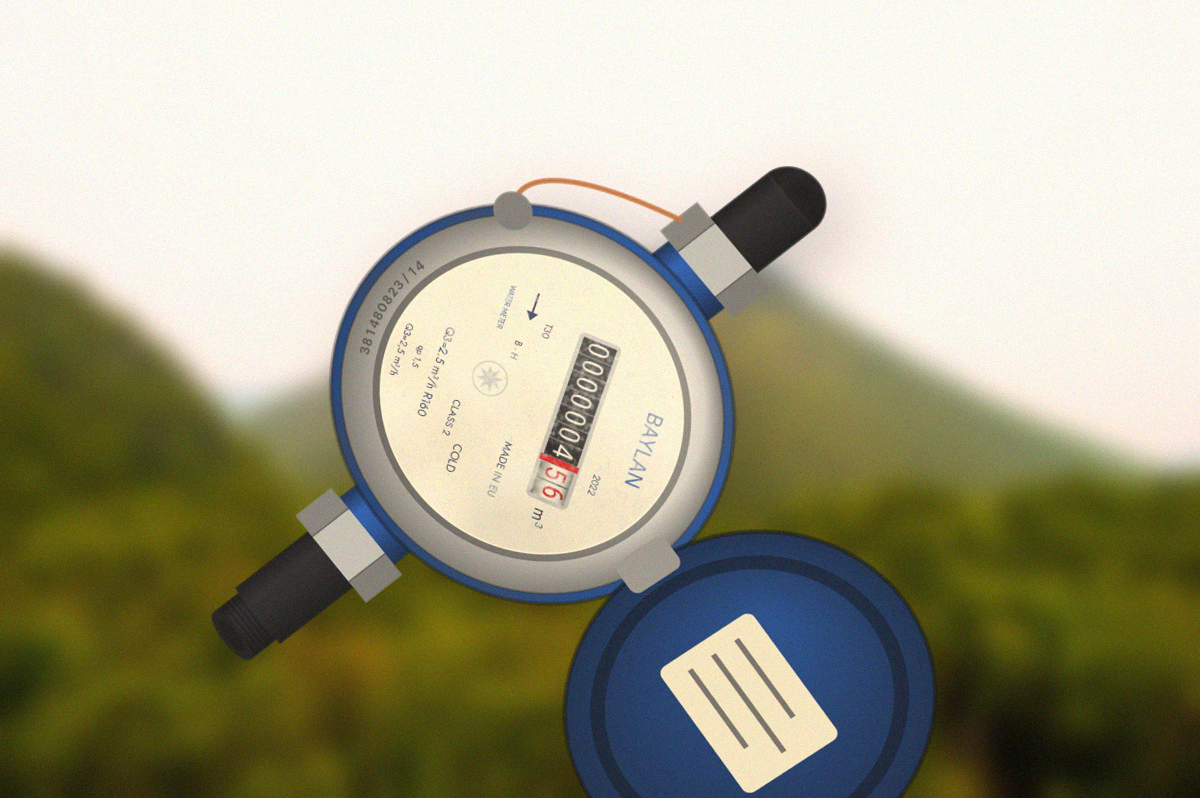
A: 4.56 m³
